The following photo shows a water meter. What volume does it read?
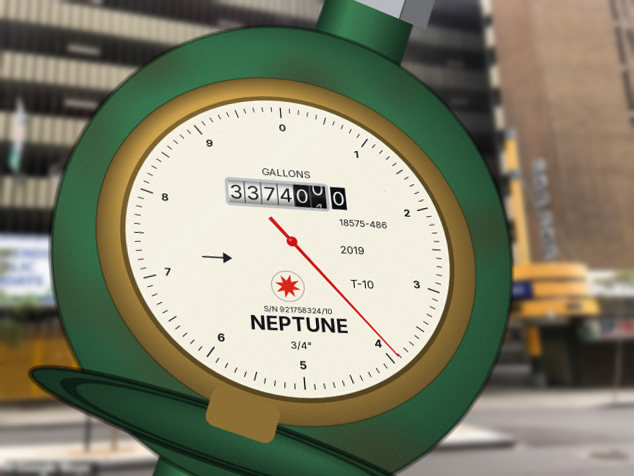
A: 3374003.9 gal
